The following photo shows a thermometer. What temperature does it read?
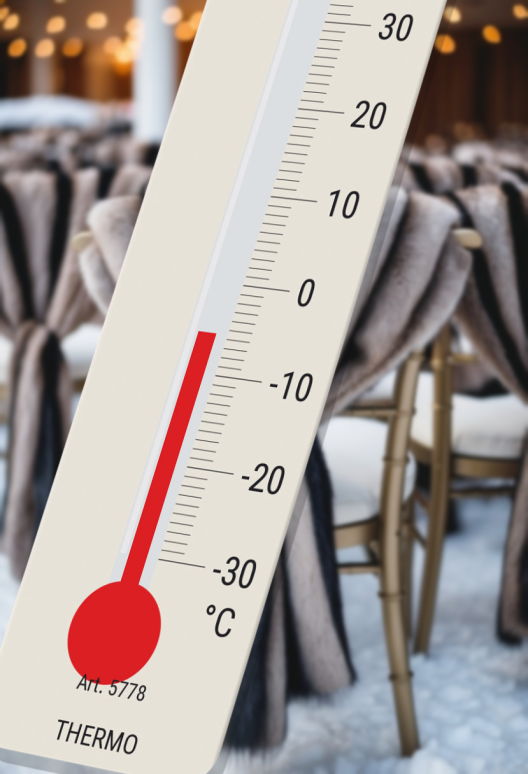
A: -5.5 °C
